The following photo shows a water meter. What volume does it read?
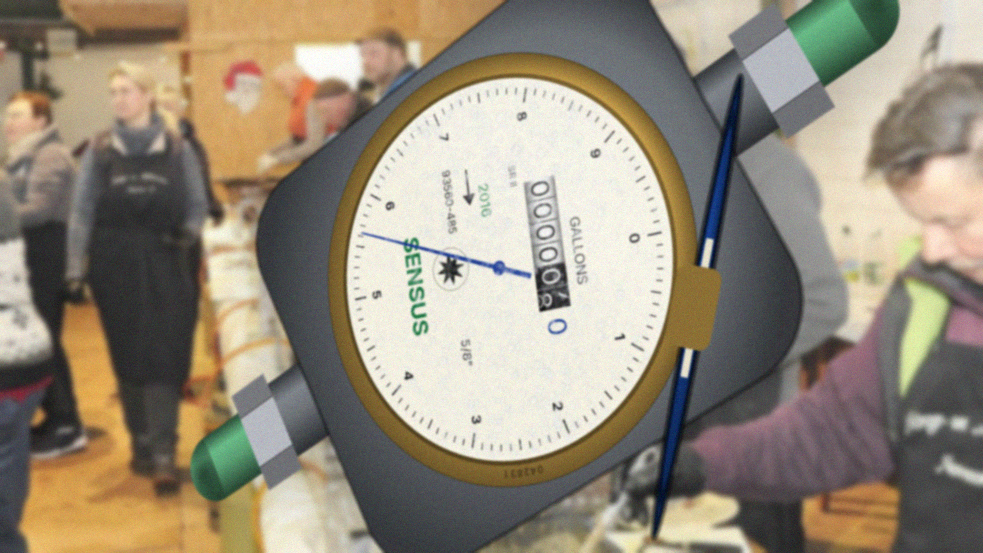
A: 75.6 gal
